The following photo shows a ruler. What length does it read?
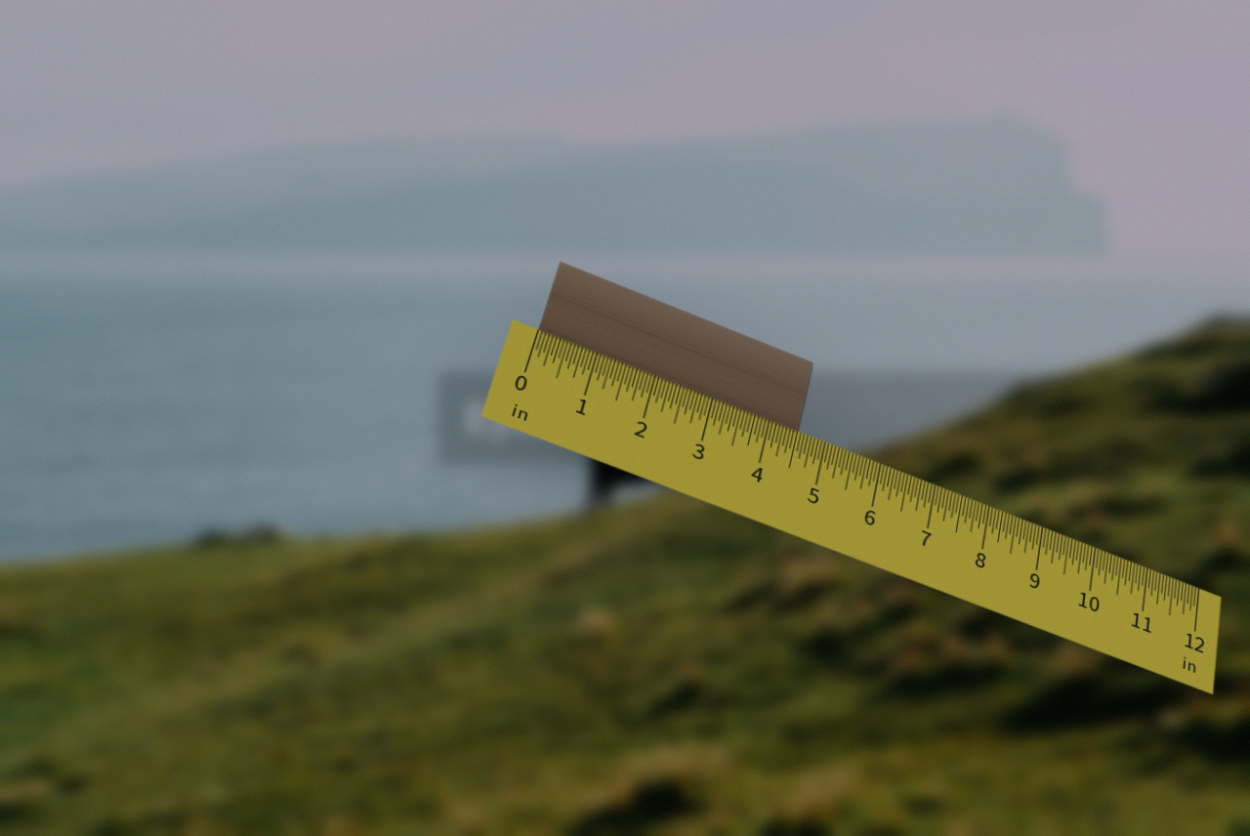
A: 4.5 in
